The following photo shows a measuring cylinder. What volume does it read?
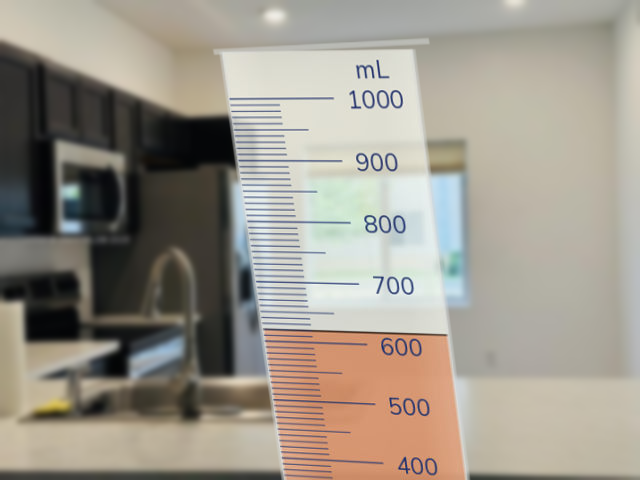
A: 620 mL
